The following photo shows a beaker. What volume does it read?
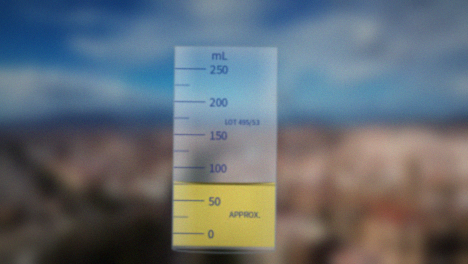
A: 75 mL
